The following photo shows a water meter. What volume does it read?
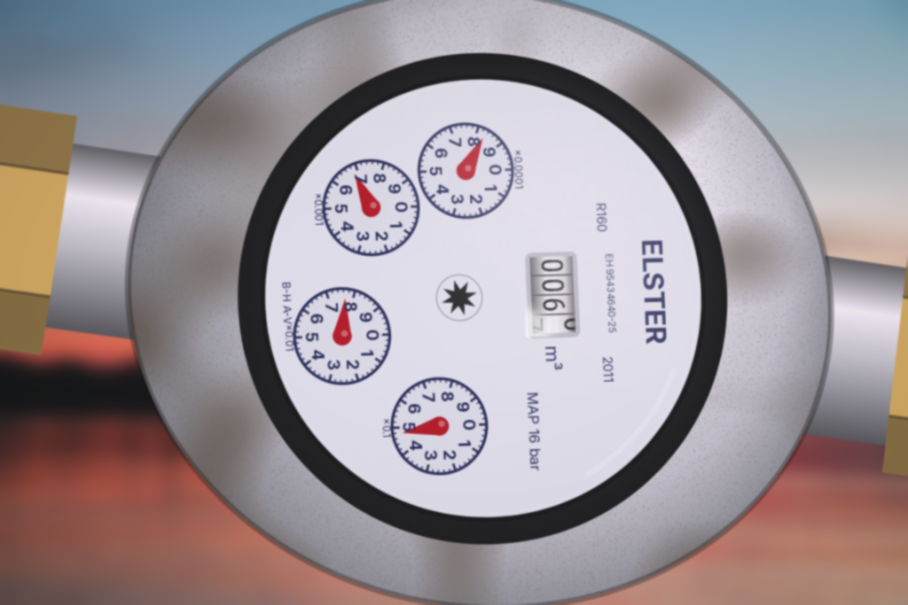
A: 66.4768 m³
